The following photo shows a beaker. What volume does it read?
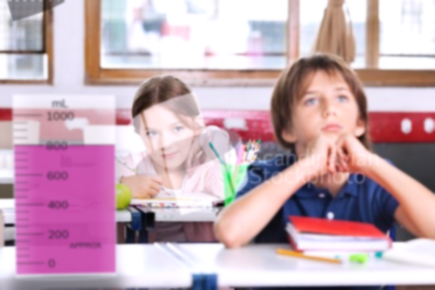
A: 800 mL
